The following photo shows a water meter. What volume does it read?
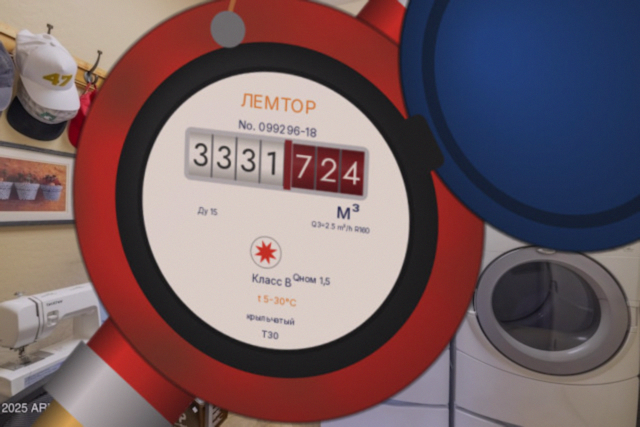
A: 3331.724 m³
